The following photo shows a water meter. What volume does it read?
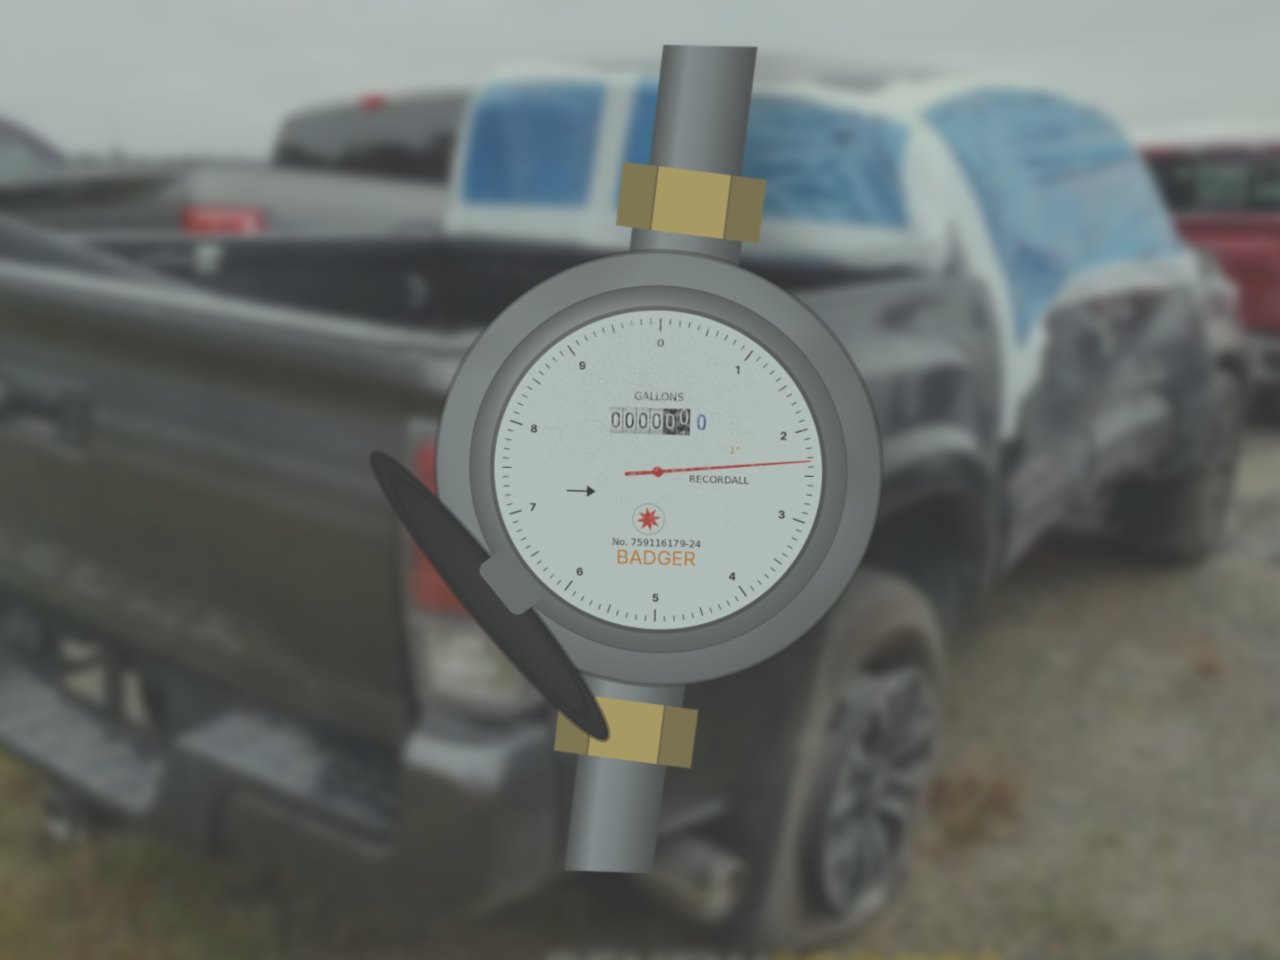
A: 2.3 gal
